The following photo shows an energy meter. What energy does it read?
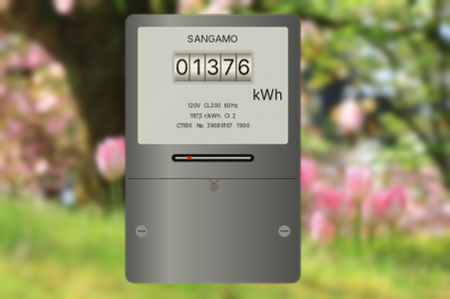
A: 1376 kWh
